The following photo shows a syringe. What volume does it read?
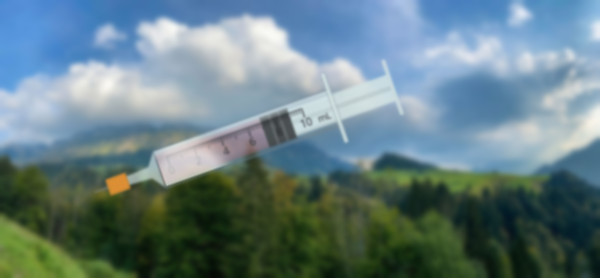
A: 7 mL
